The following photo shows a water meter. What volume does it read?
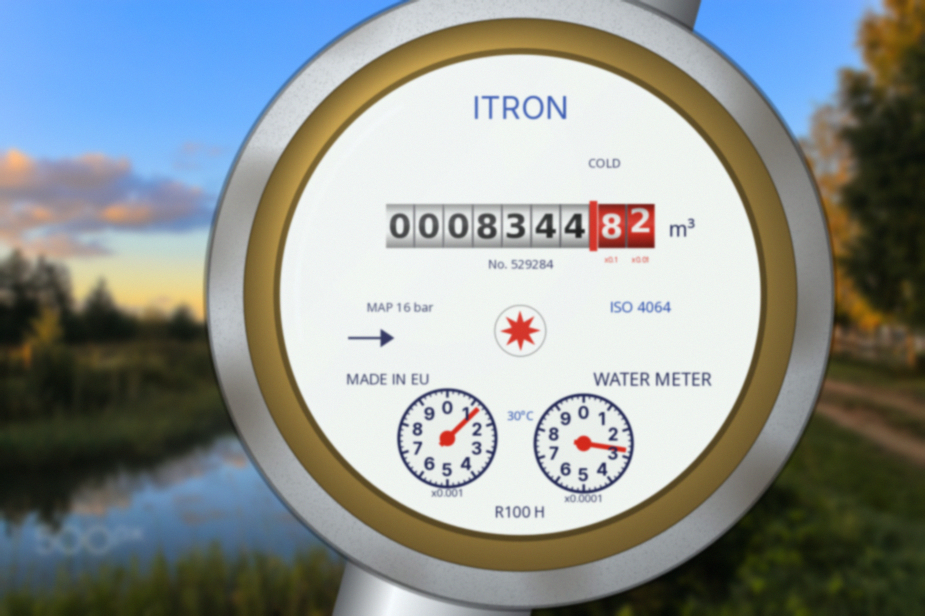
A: 8344.8212 m³
